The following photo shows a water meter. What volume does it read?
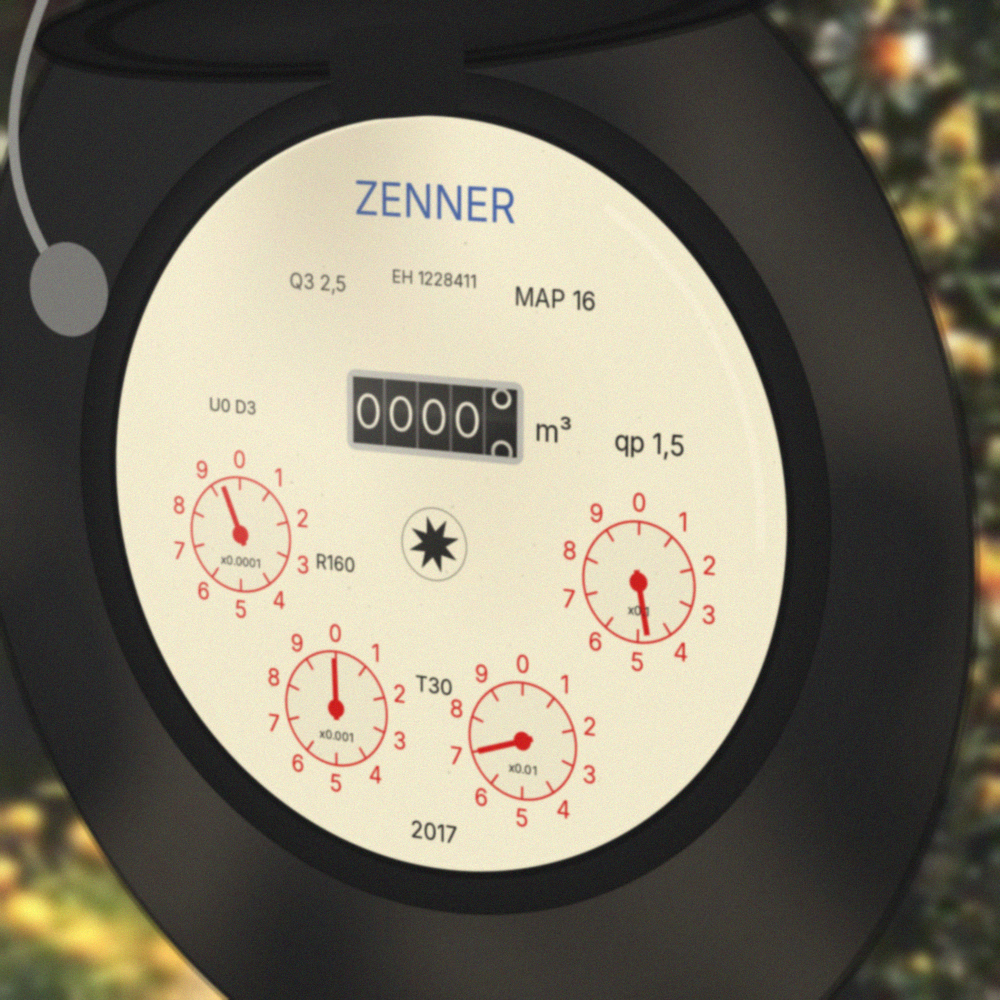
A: 8.4699 m³
